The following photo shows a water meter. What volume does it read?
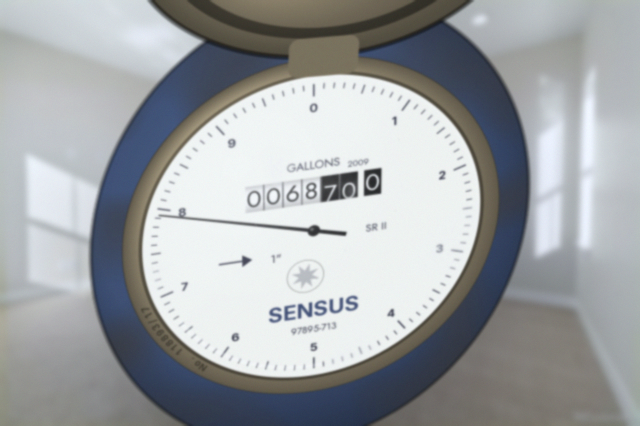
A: 68697.9 gal
